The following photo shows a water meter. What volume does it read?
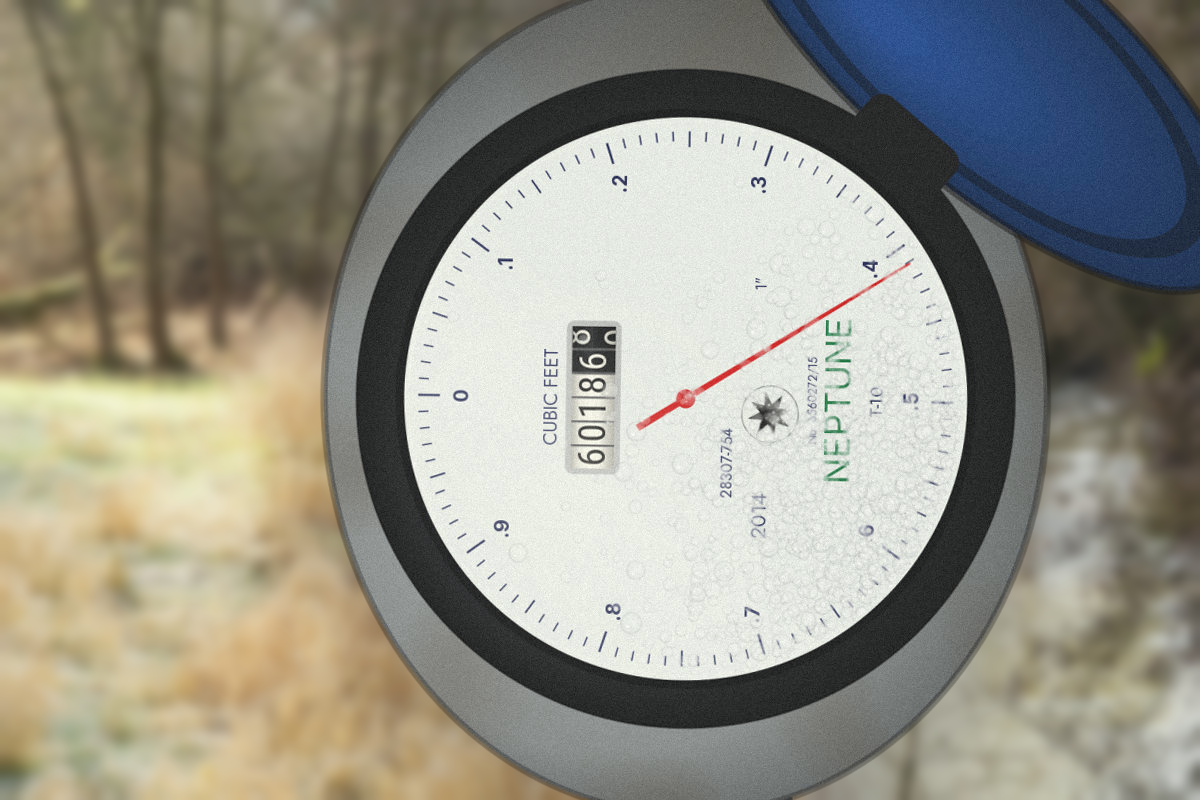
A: 601868.41 ft³
